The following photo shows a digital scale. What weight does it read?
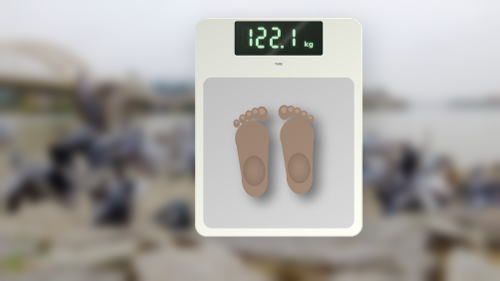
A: 122.1 kg
